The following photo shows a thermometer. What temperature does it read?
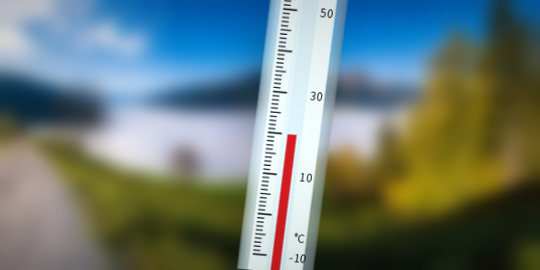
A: 20 °C
